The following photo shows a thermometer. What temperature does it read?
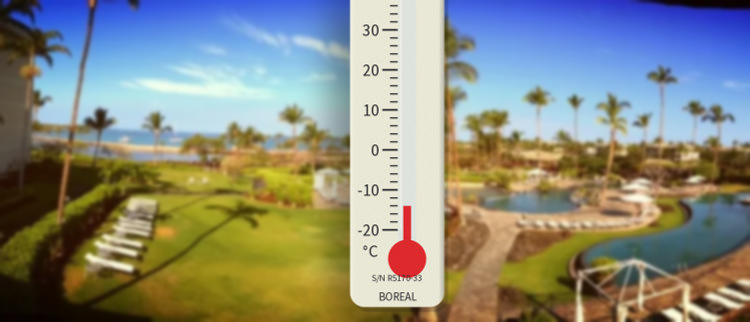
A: -14 °C
